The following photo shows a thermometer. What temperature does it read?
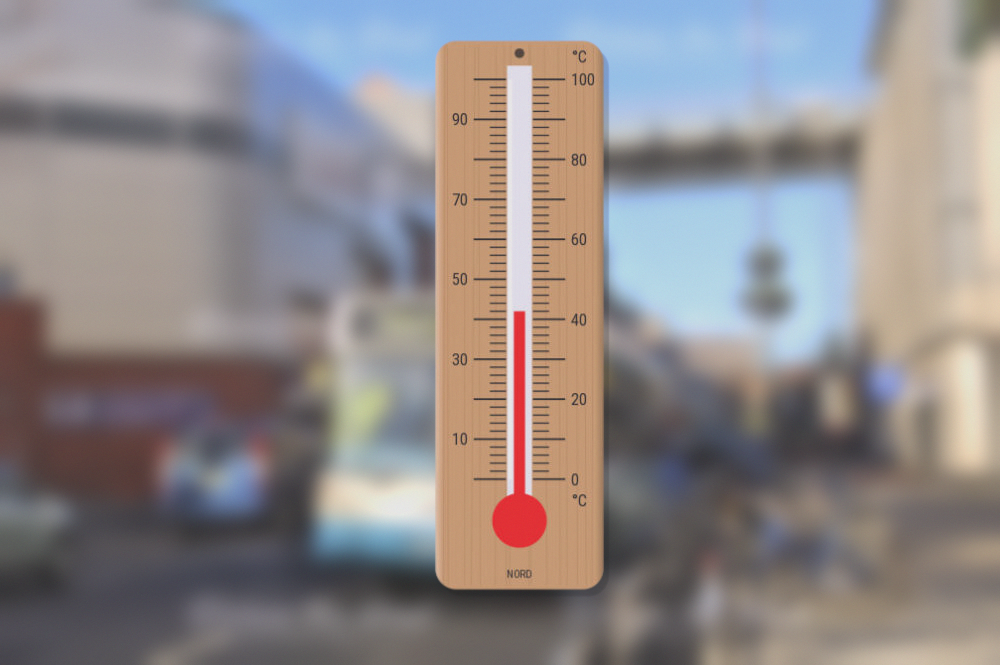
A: 42 °C
